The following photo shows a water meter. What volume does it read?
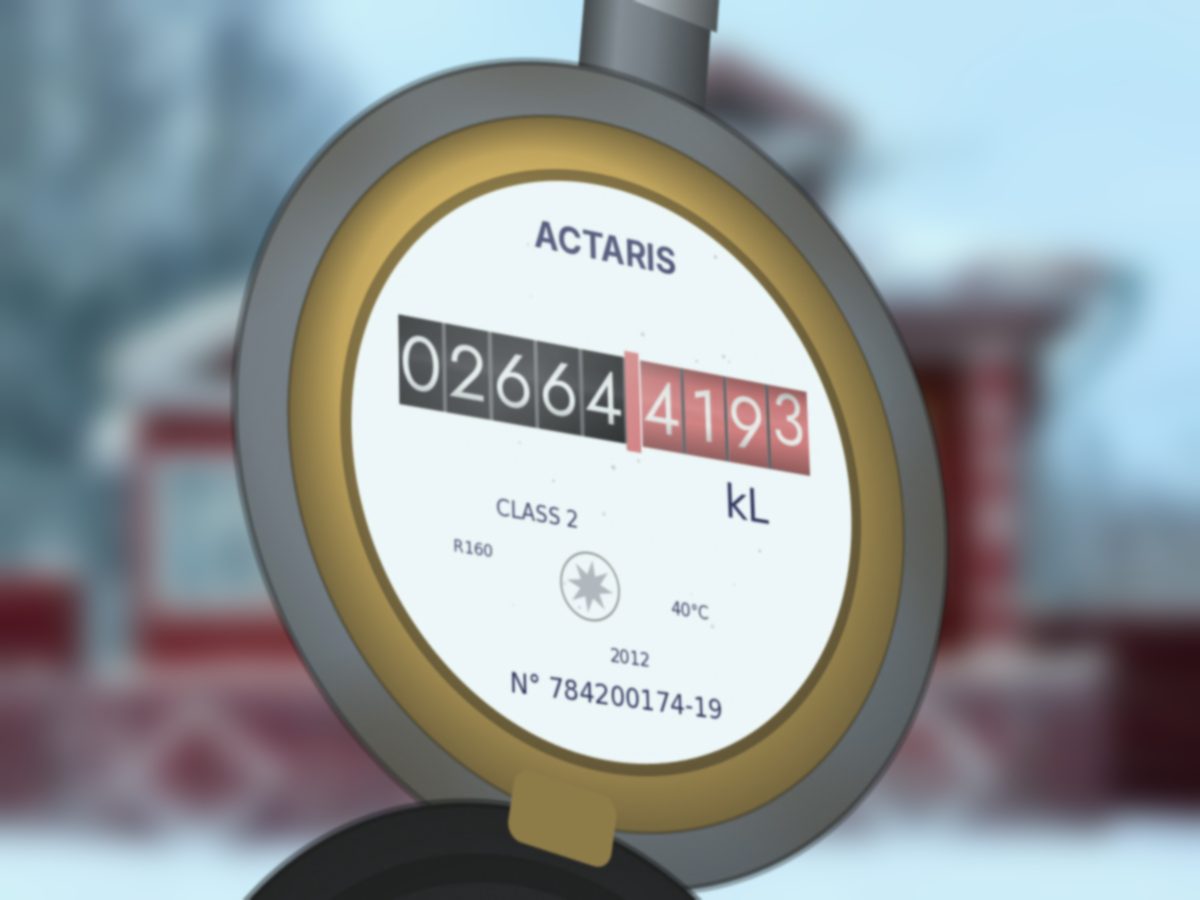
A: 2664.4193 kL
